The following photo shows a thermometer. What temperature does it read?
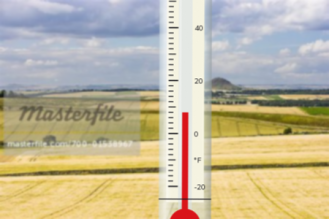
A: 8 °F
